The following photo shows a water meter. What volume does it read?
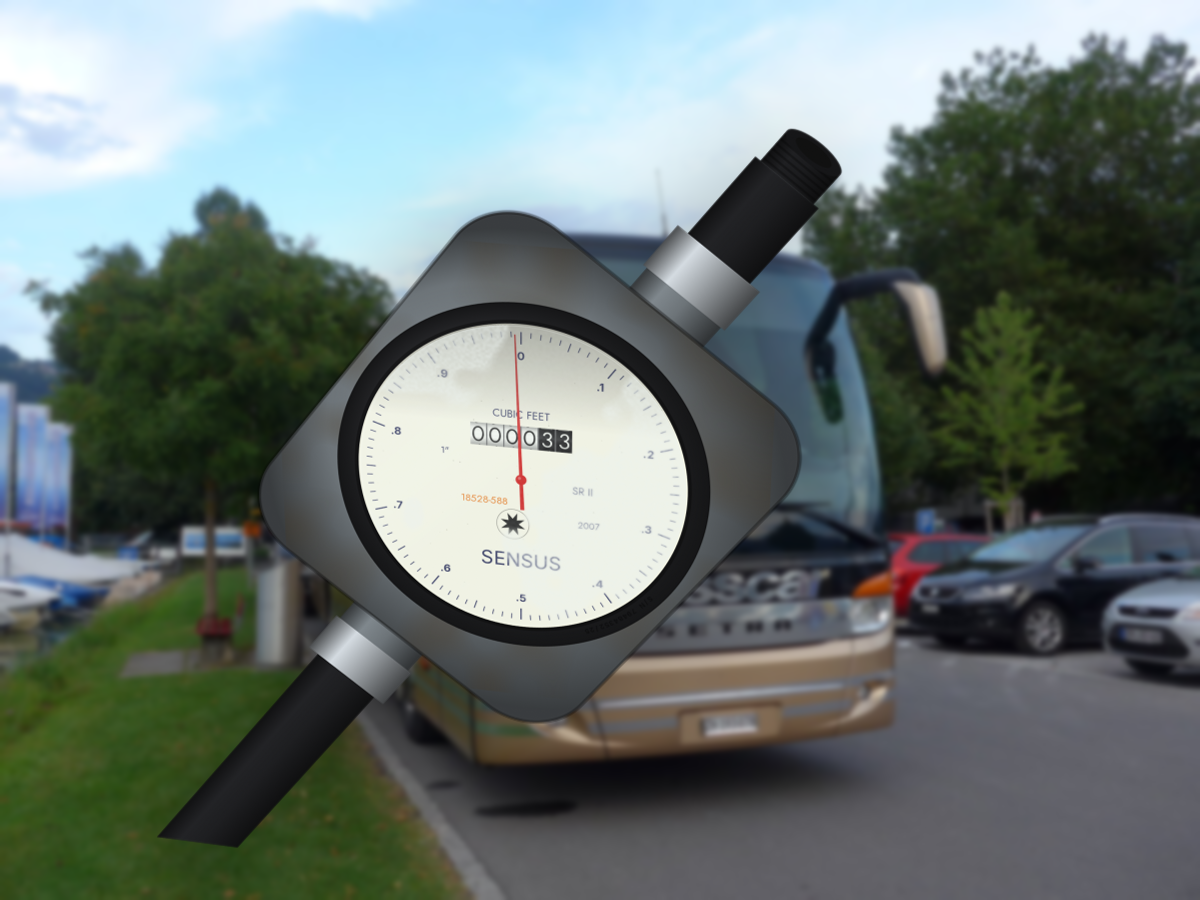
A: 32.99 ft³
